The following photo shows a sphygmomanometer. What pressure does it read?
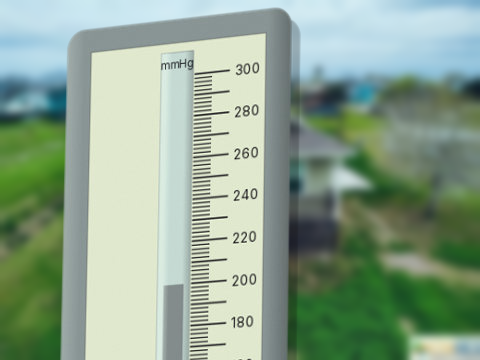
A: 200 mmHg
